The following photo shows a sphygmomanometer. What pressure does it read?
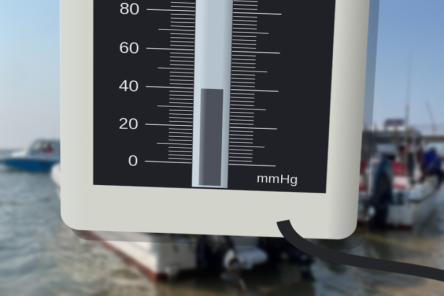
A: 40 mmHg
